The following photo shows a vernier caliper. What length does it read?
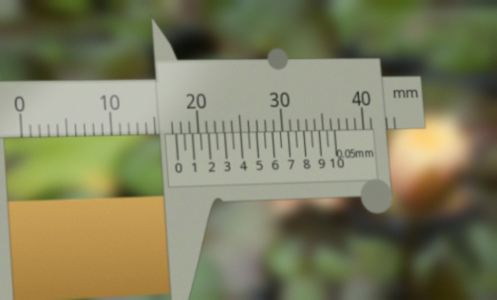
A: 17.4 mm
